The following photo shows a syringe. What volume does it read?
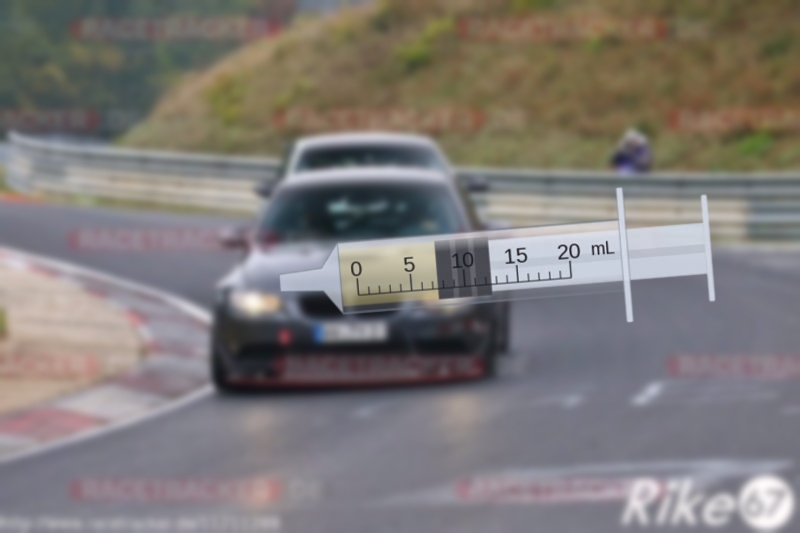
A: 7.5 mL
